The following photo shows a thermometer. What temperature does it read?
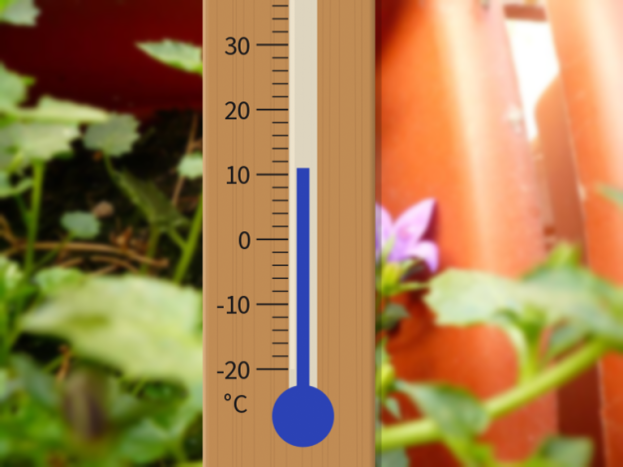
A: 11 °C
